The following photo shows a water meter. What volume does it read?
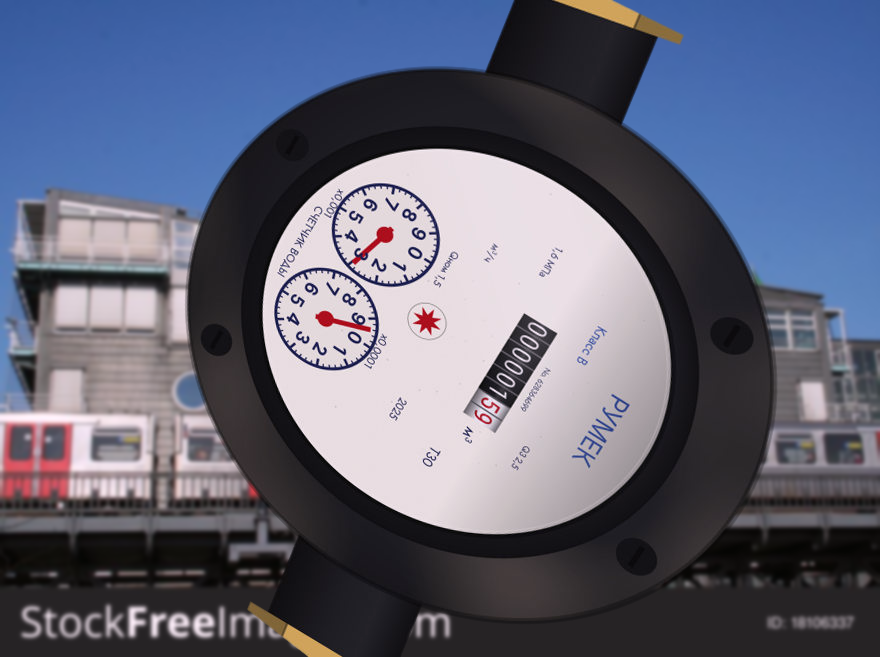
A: 1.5929 m³
